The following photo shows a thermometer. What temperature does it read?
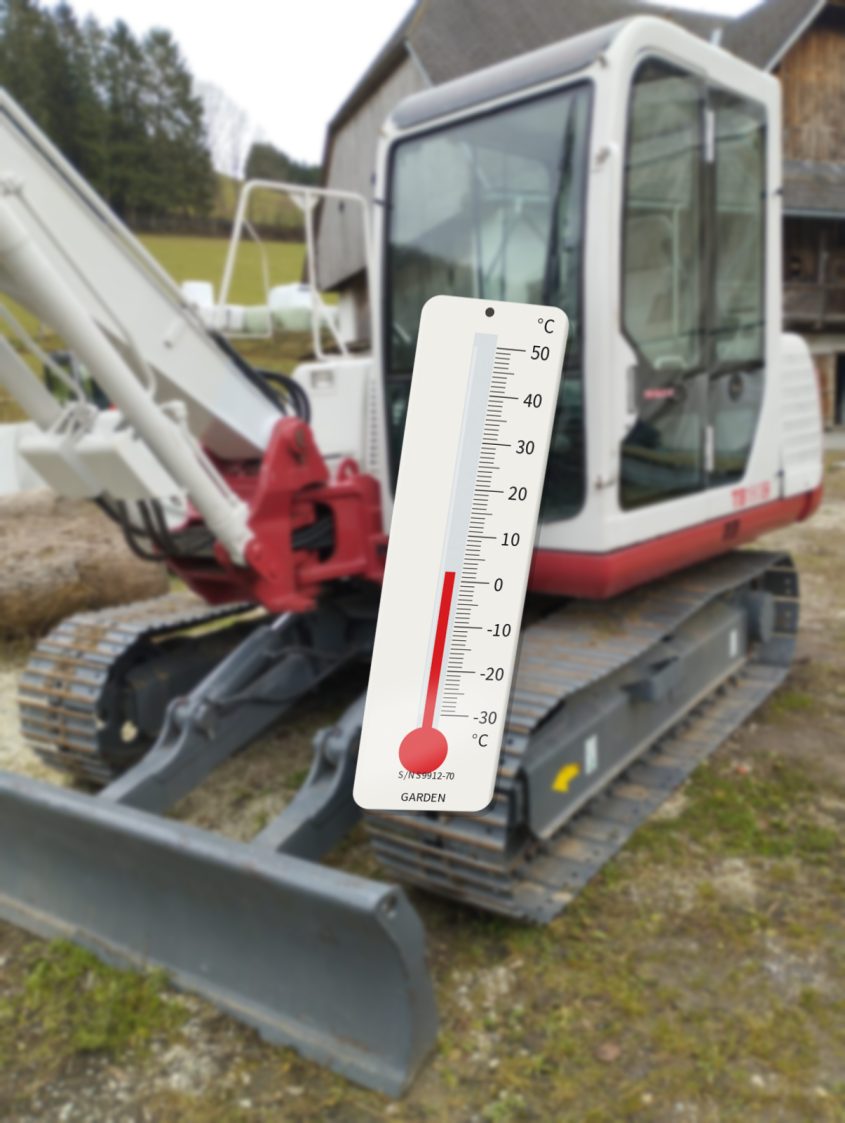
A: 2 °C
